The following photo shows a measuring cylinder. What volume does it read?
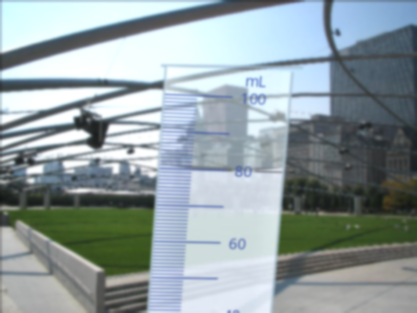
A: 80 mL
